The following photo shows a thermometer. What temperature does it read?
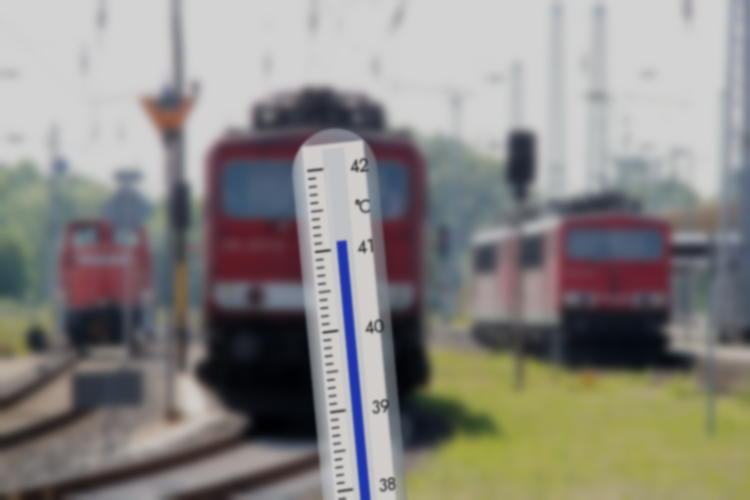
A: 41.1 °C
